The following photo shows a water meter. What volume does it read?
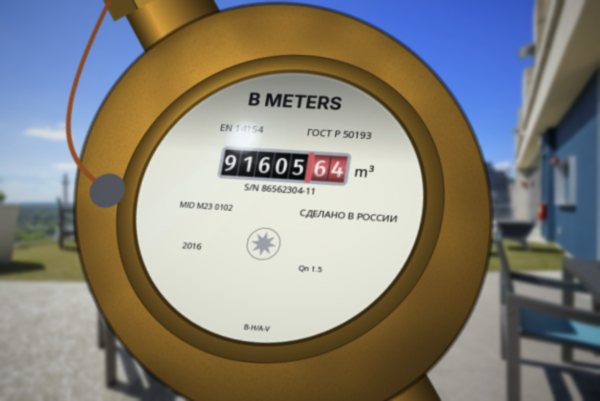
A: 91605.64 m³
